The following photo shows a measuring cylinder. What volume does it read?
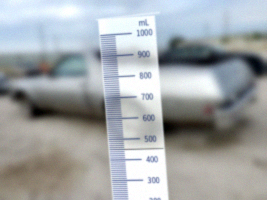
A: 450 mL
